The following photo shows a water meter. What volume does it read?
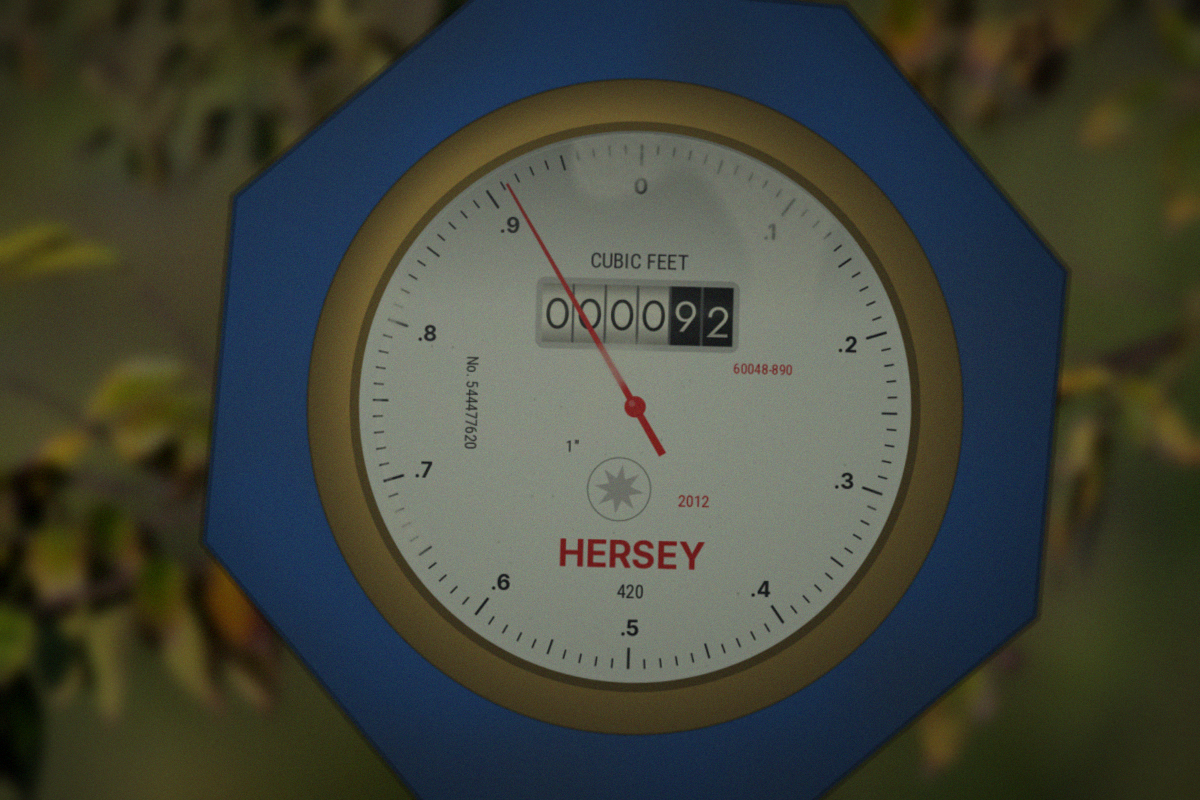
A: 91.91 ft³
